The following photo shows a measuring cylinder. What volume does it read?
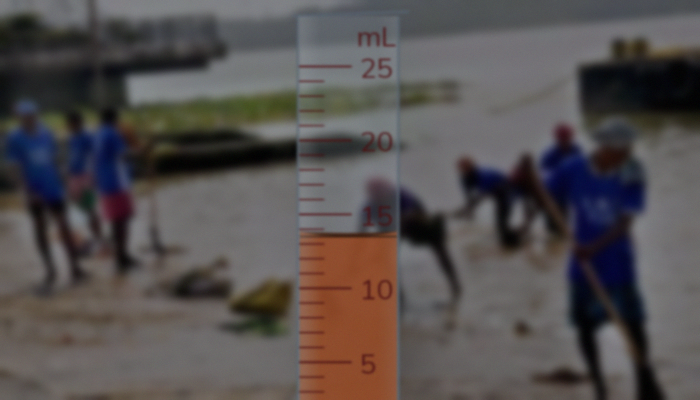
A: 13.5 mL
